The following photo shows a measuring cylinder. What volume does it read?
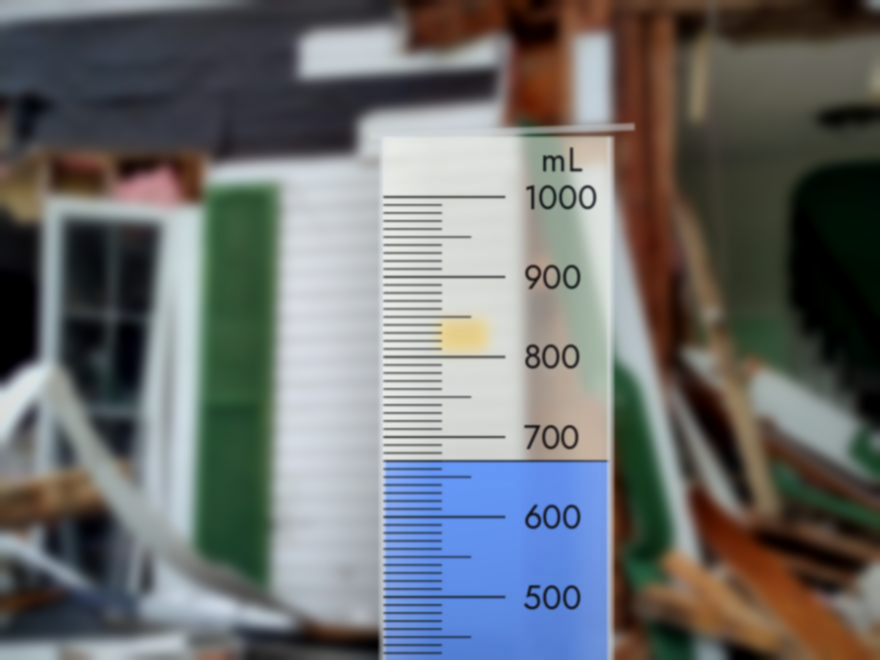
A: 670 mL
